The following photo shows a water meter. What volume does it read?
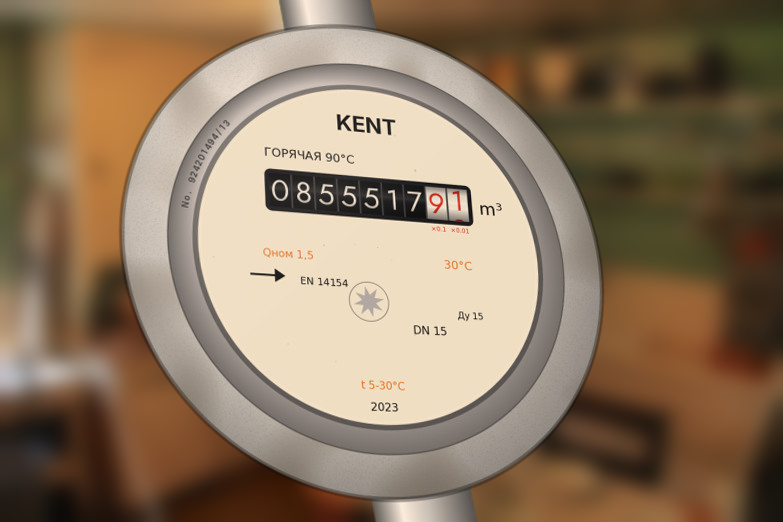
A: 855517.91 m³
